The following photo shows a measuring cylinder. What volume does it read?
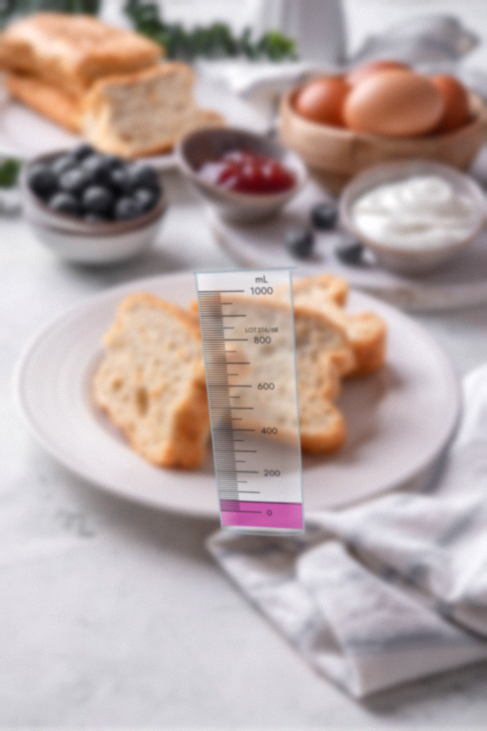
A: 50 mL
